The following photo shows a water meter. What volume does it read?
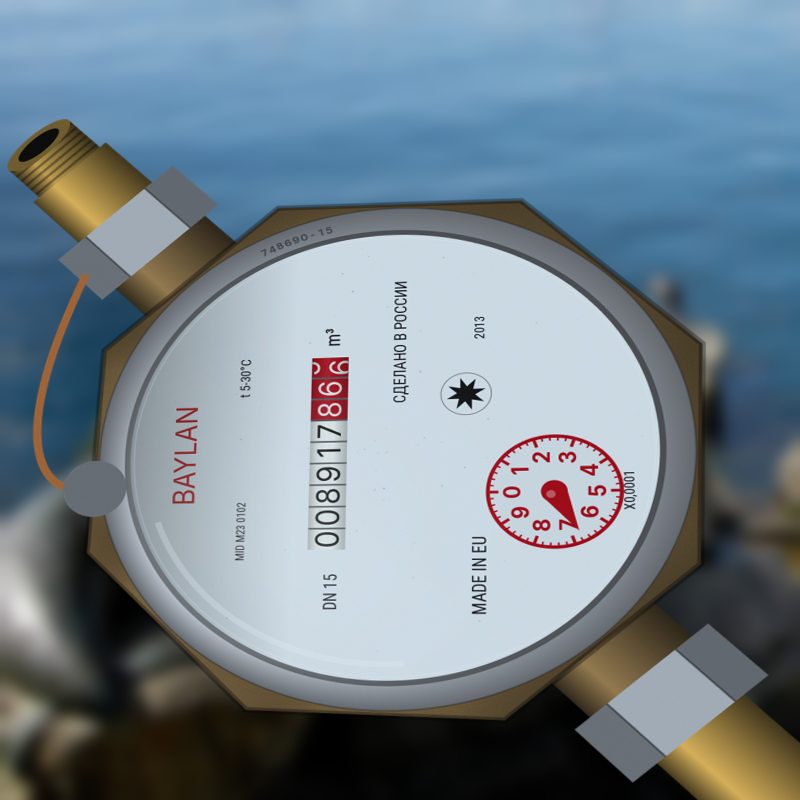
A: 8917.8656 m³
